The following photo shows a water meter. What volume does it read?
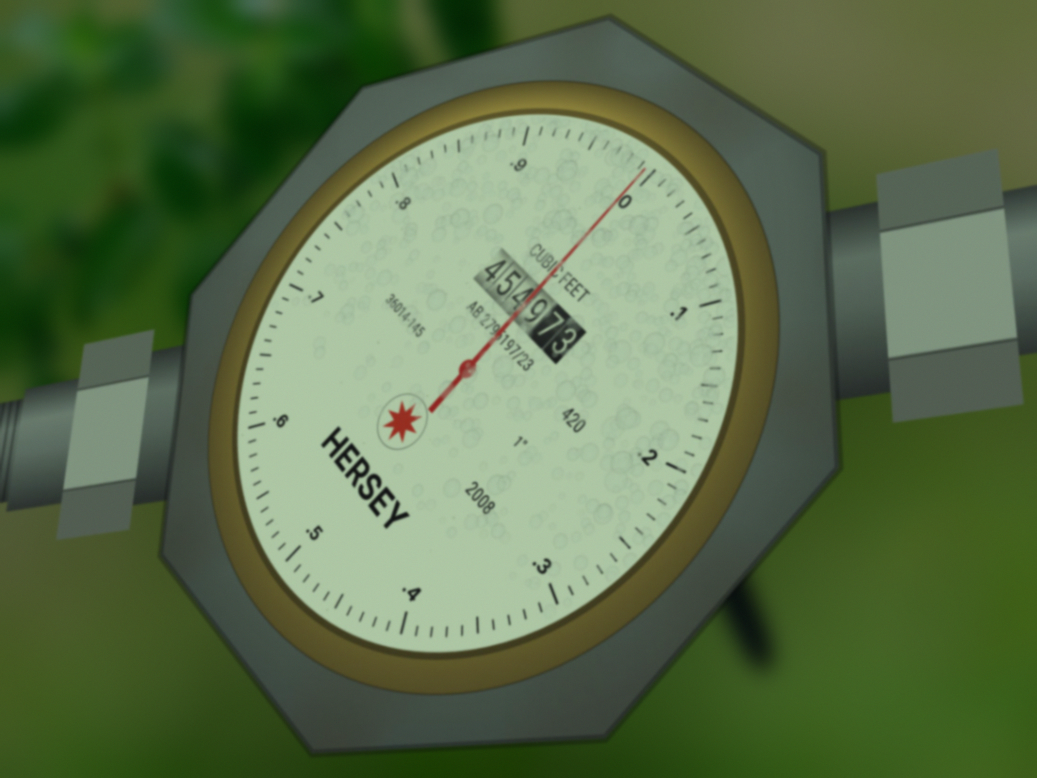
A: 454972.99 ft³
